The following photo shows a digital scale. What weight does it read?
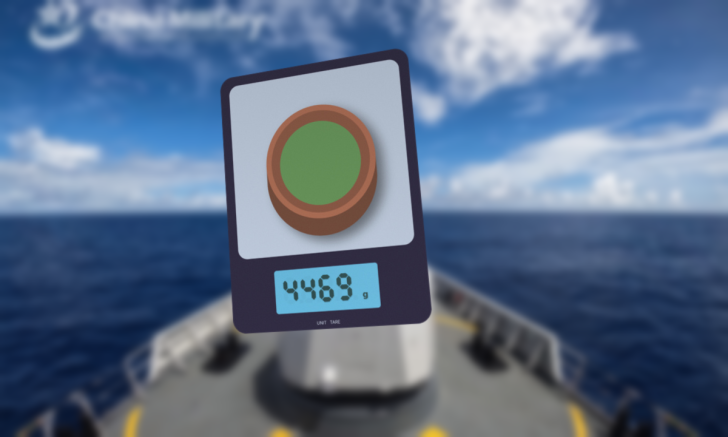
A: 4469 g
